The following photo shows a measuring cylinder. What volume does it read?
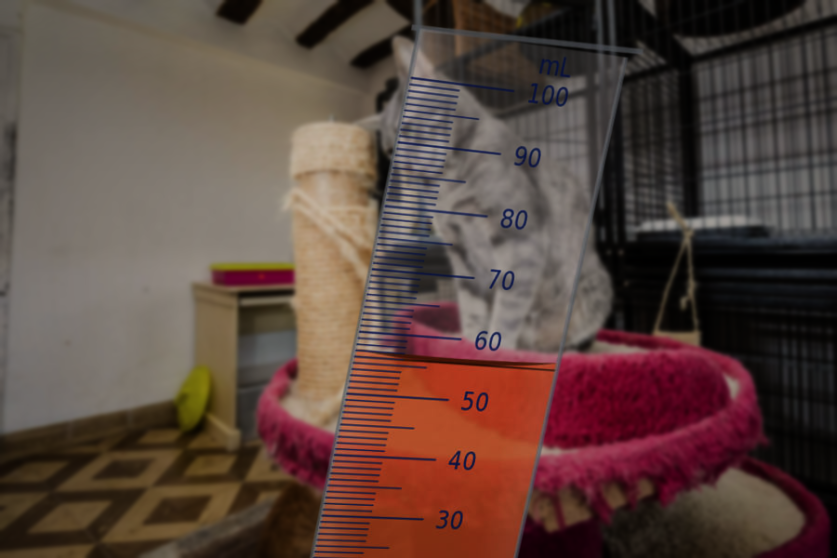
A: 56 mL
